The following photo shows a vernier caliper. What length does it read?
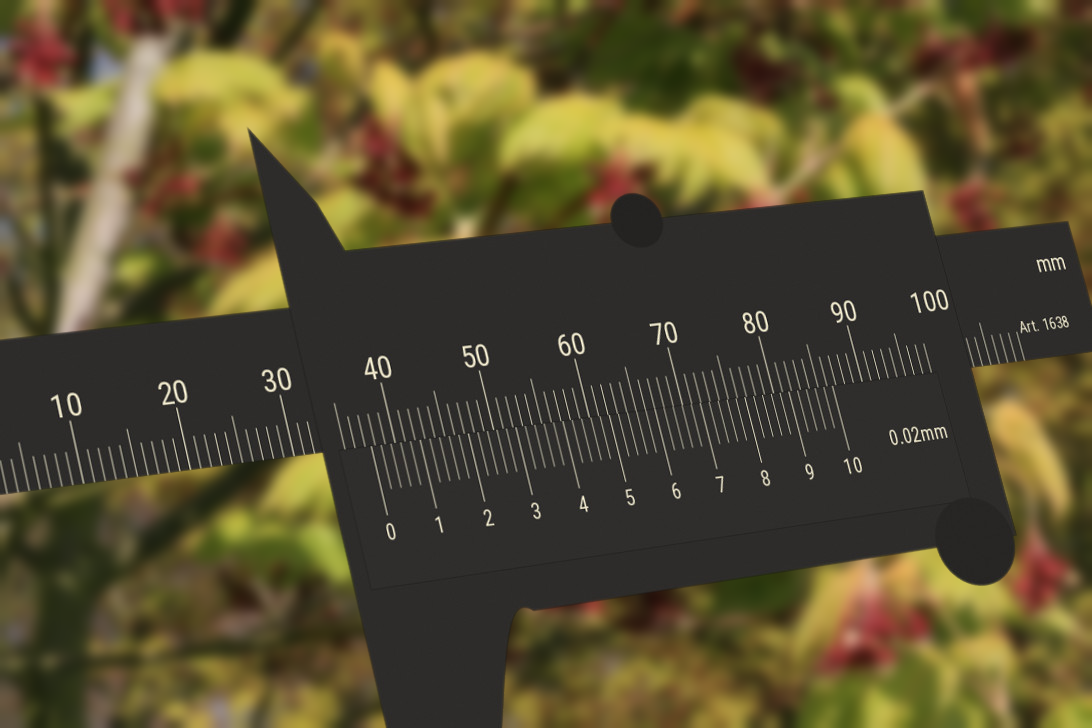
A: 37.6 mm
